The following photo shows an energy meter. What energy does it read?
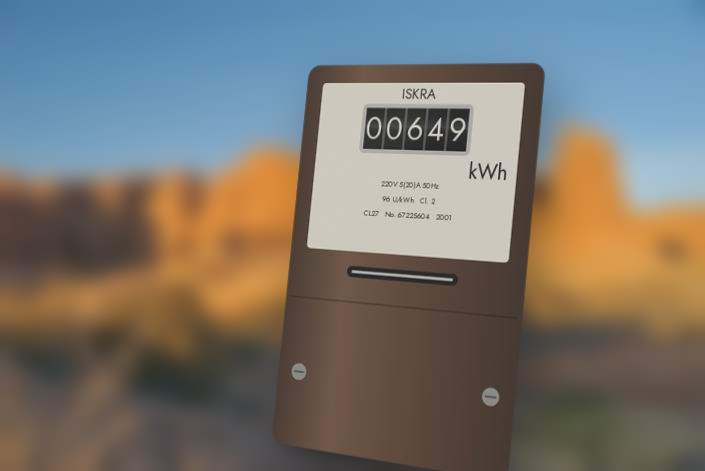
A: 649 kWh
